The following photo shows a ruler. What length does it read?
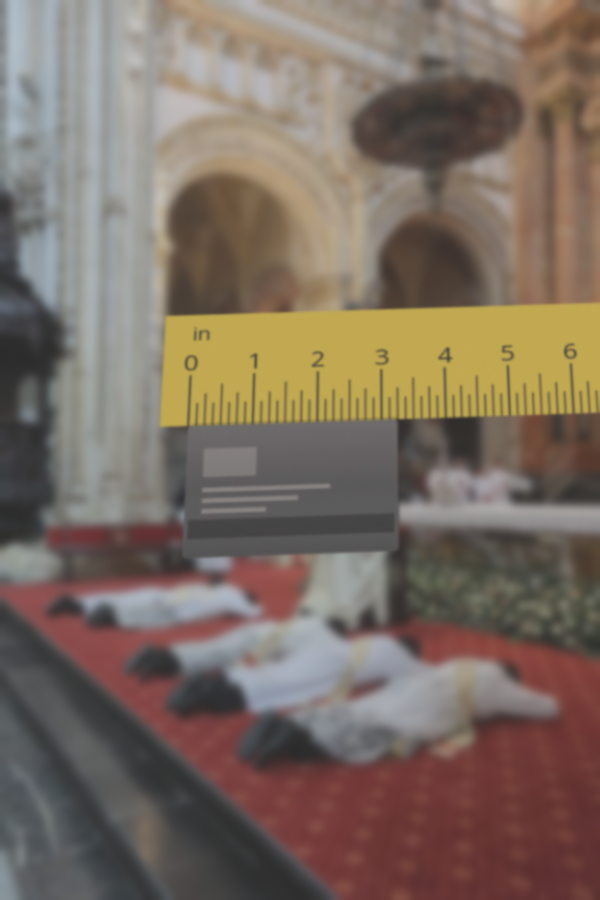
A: 3.25 in
